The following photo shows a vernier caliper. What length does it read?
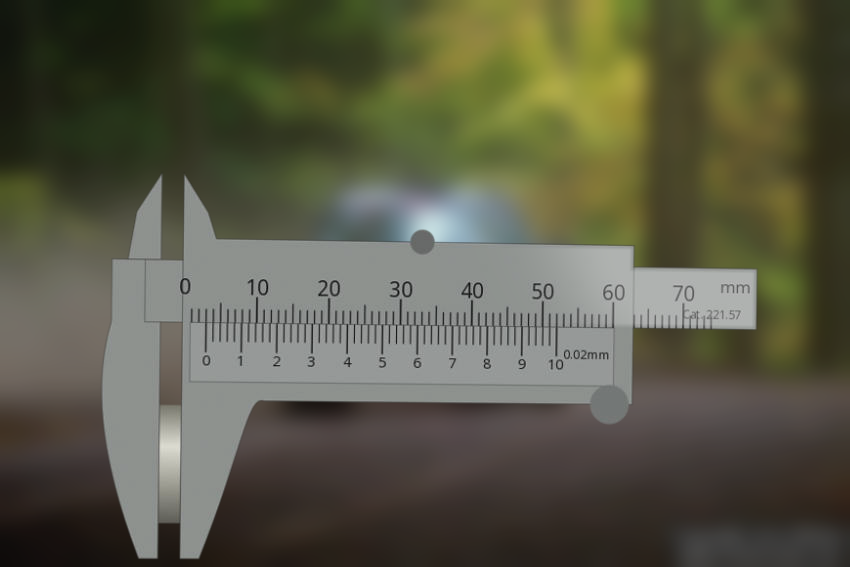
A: 3.0 mm
